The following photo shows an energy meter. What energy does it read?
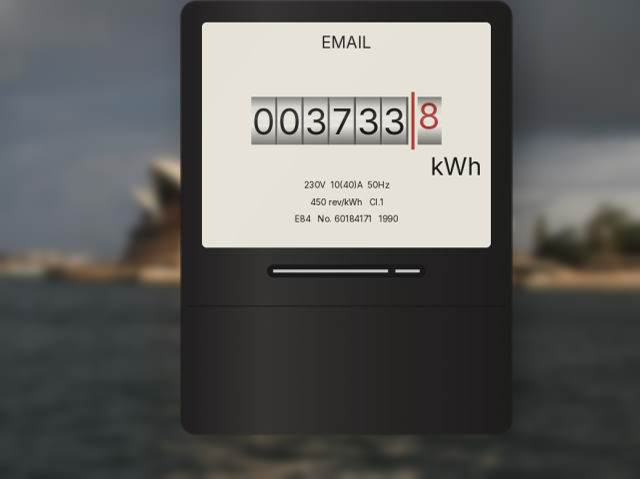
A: 3733.8 kWh
